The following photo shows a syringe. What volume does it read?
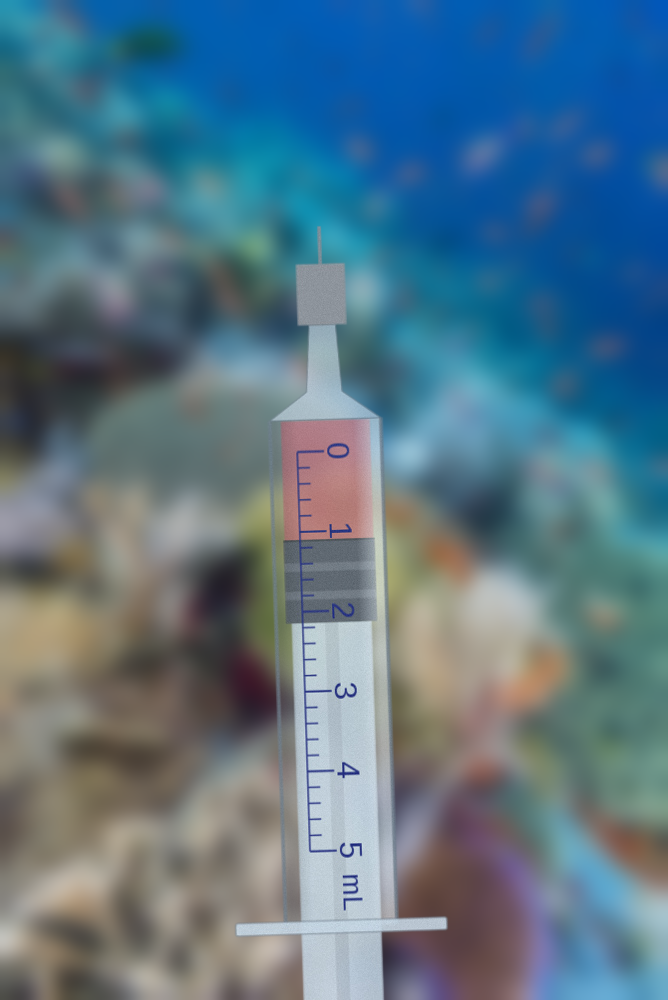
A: 1.1 mL
